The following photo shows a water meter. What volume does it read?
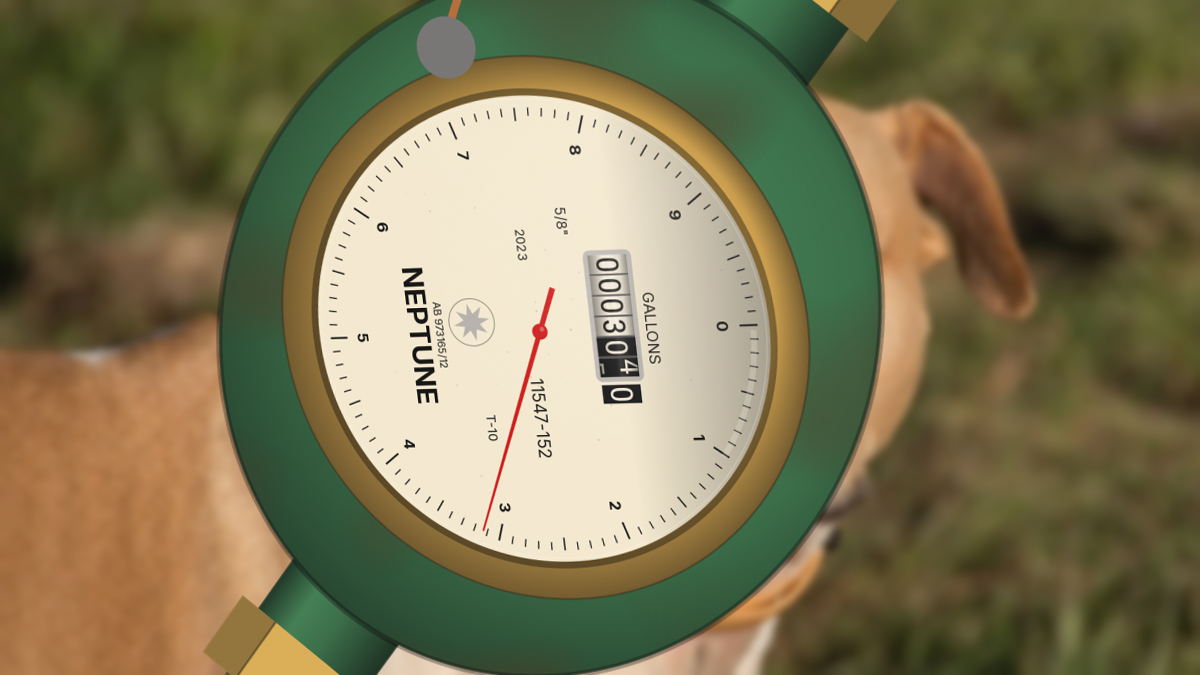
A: 3043.1 gal
